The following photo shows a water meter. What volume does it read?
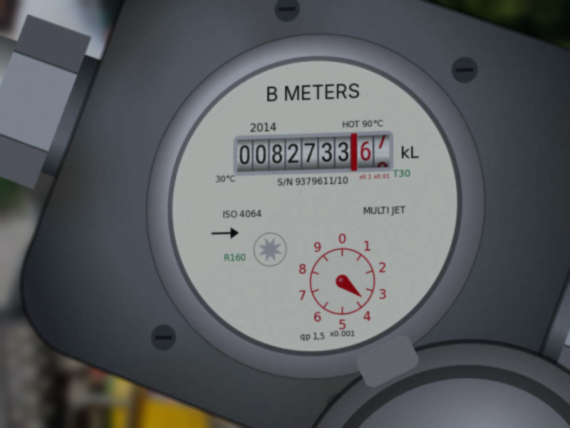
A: 82733.673 kL
